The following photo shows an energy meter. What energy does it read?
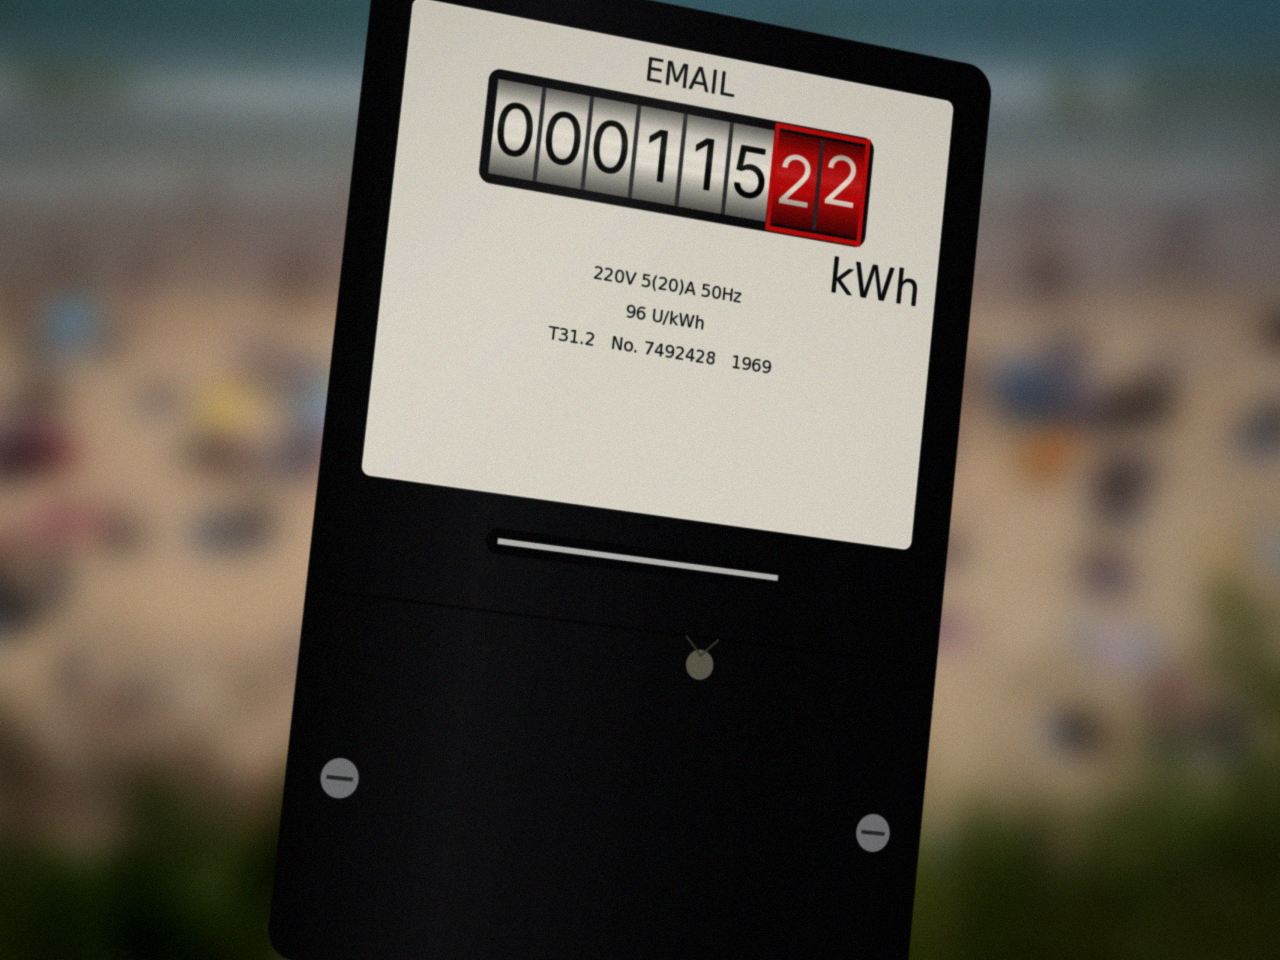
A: 115.22 kWh
